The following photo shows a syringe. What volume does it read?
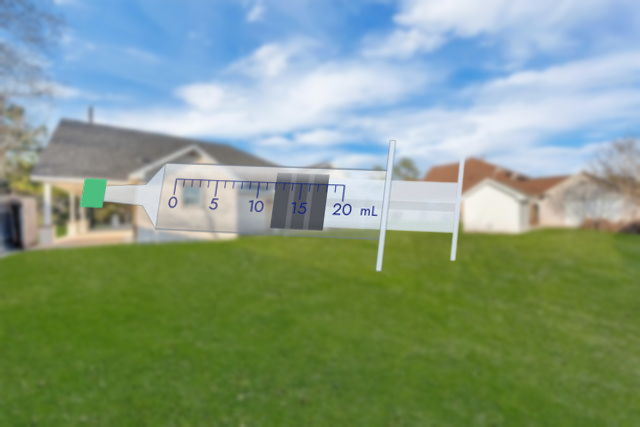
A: 12 mL
